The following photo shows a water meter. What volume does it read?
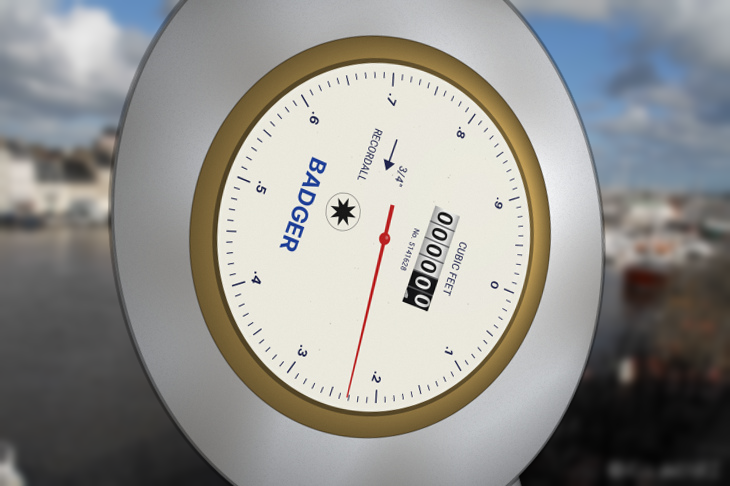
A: 0.23 ft³
